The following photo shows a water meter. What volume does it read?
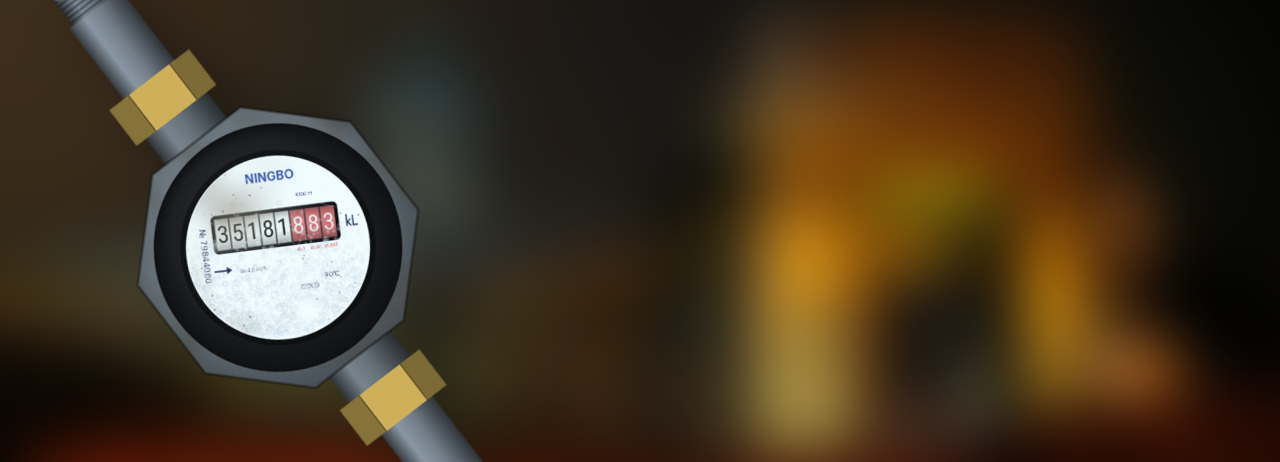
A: 35181.883 kL
